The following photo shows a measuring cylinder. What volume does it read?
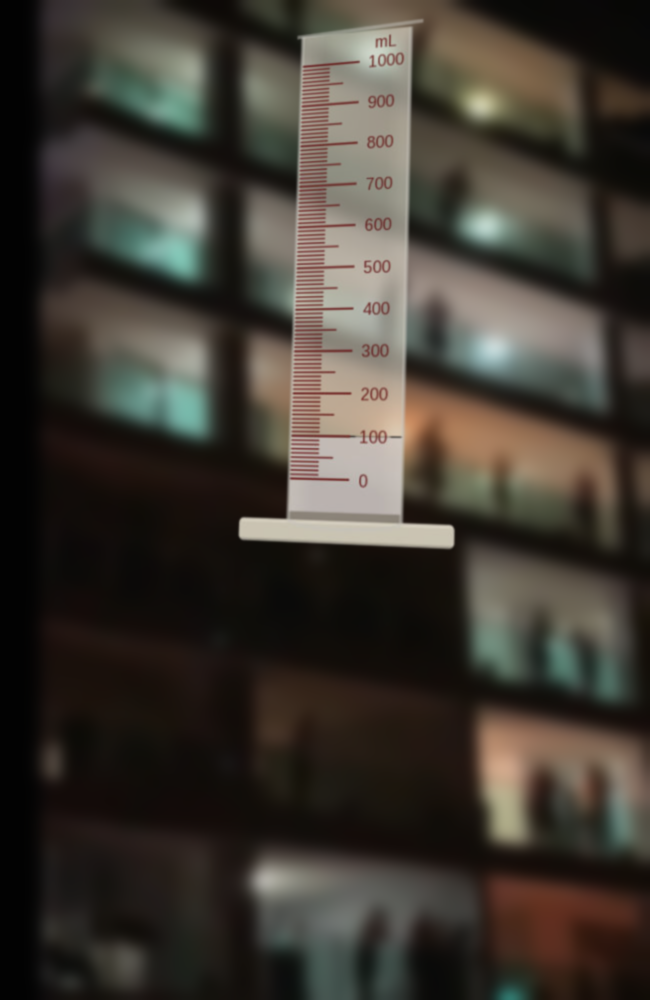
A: 100 mL
